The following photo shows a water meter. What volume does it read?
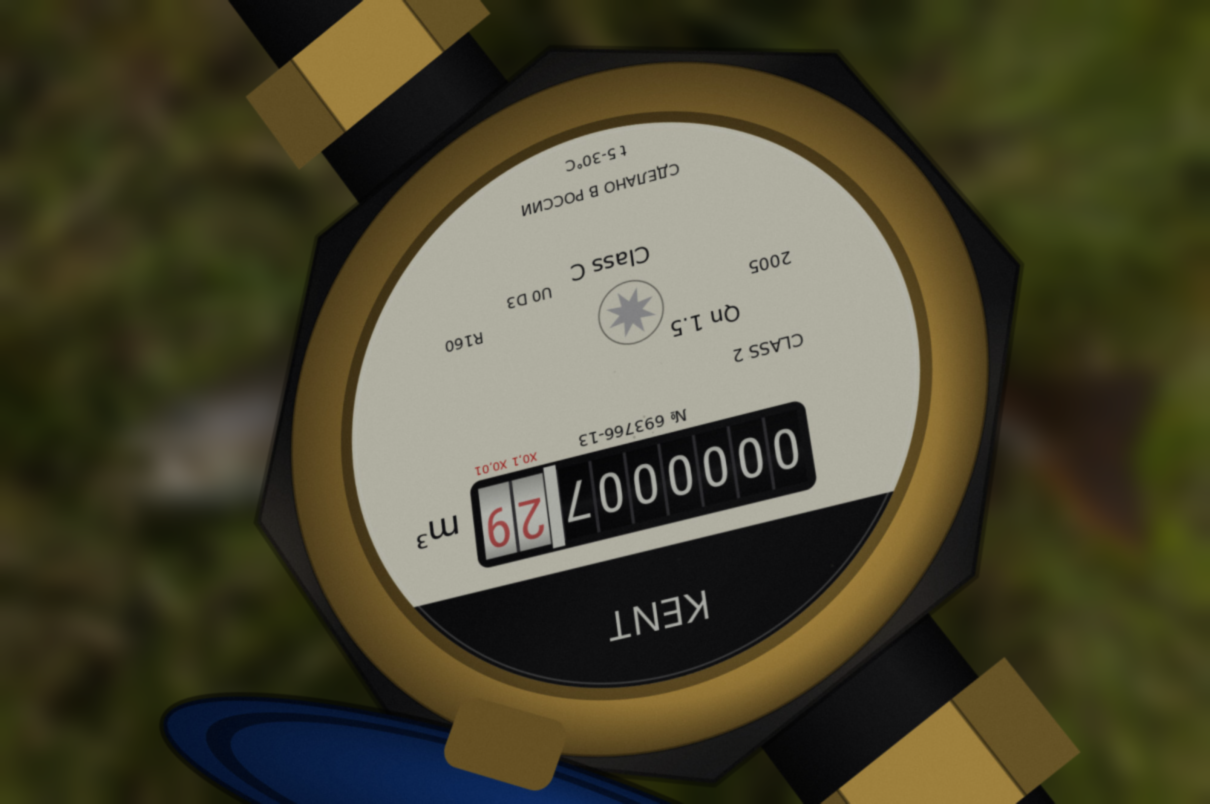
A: 7.29 m³
